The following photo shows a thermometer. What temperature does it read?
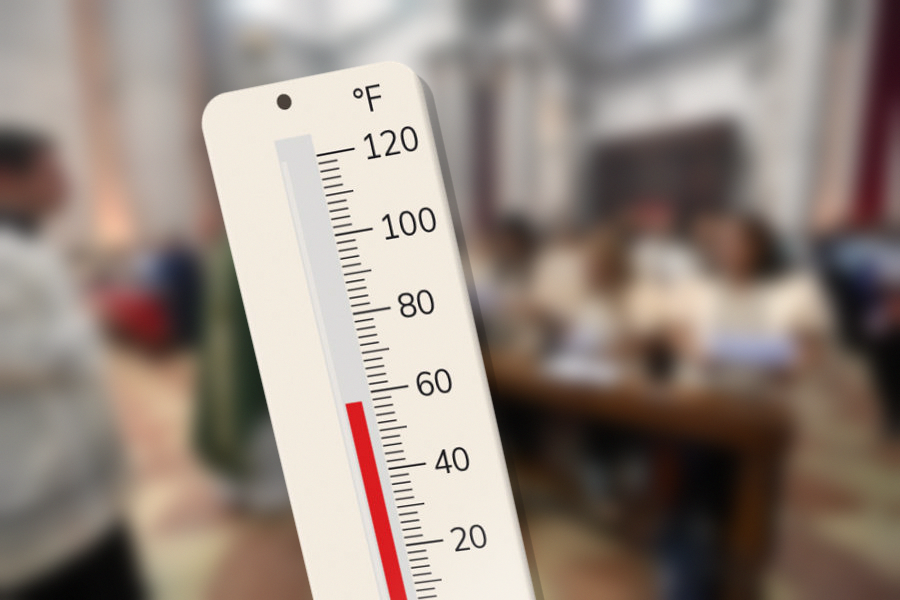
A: 58 °F
